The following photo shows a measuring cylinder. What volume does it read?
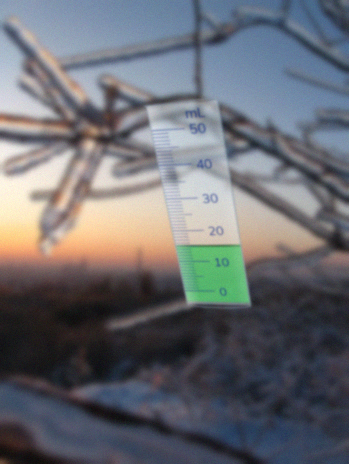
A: 15 mL
